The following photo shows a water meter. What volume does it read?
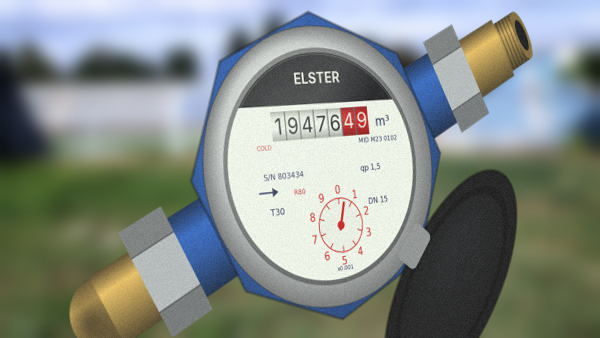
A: 19476.490 m³
